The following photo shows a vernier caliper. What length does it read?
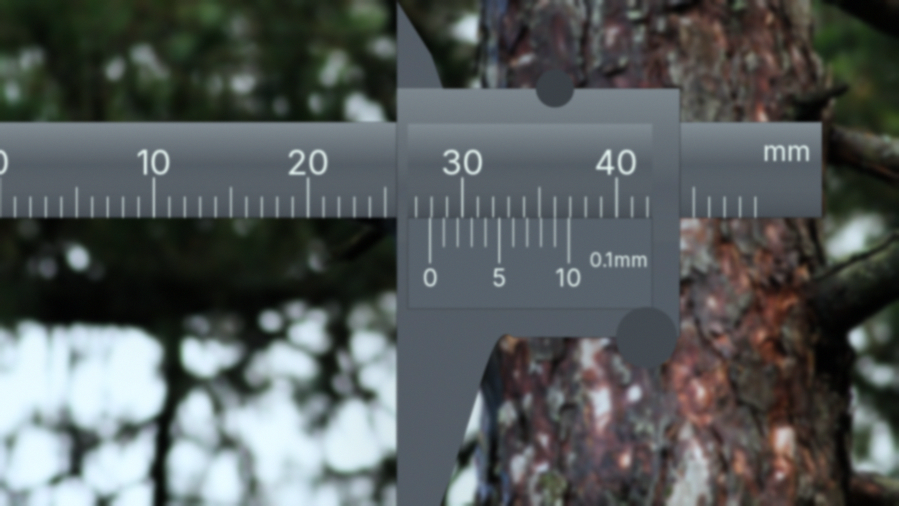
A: 27.9 mm
